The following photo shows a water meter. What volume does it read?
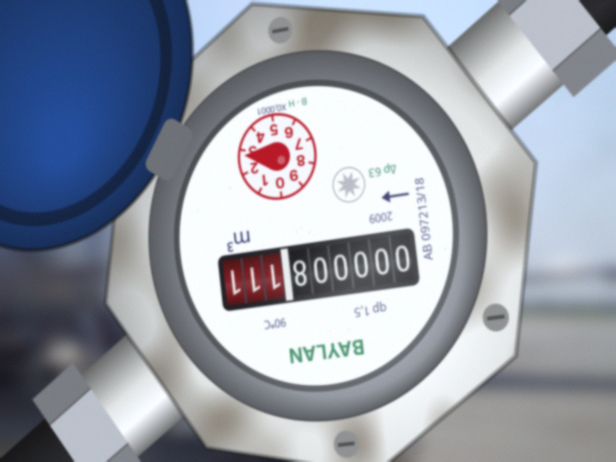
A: 8.1112 m³
